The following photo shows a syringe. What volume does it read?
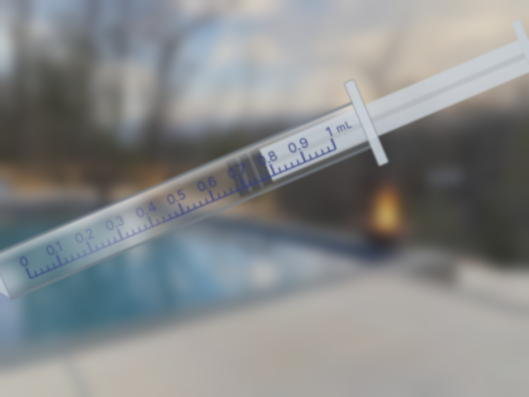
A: 0.68 mL
